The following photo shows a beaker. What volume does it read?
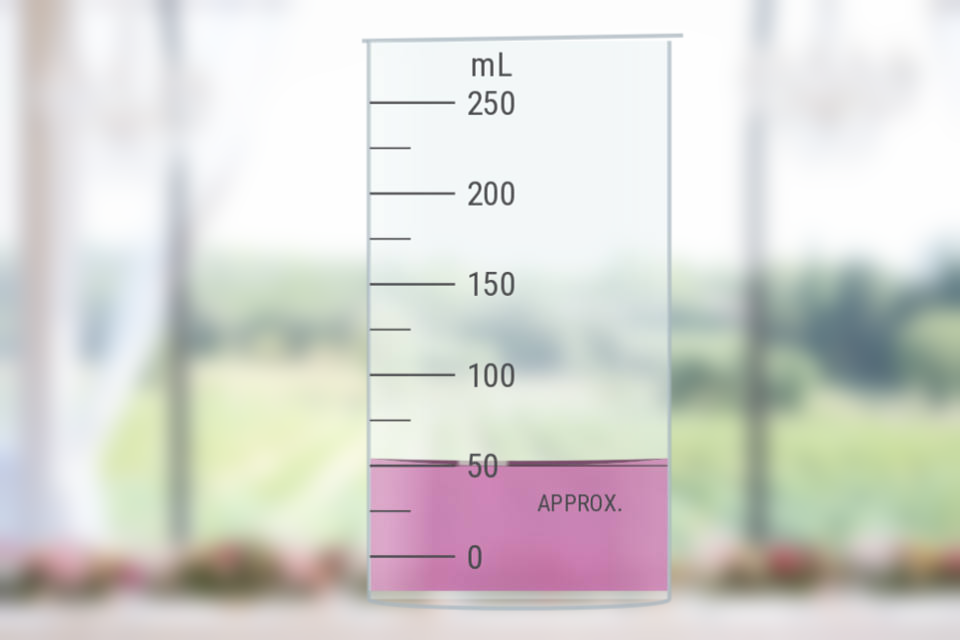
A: 50 mL
